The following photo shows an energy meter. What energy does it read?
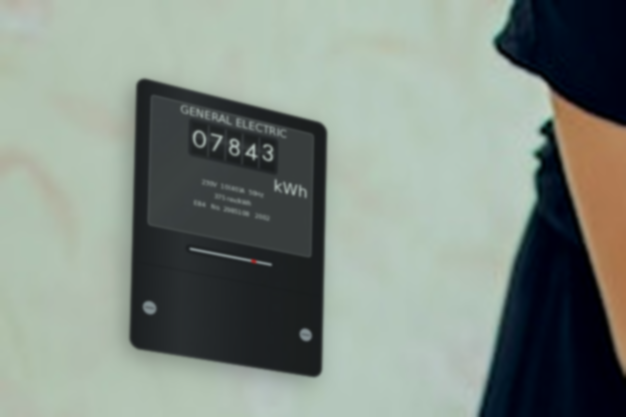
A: 7843 kWh
